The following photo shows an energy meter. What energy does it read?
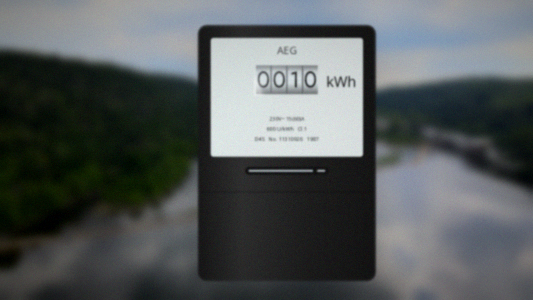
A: 10 kWh
